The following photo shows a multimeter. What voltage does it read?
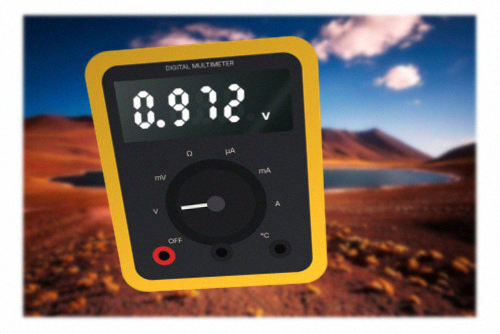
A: 0.972 V
